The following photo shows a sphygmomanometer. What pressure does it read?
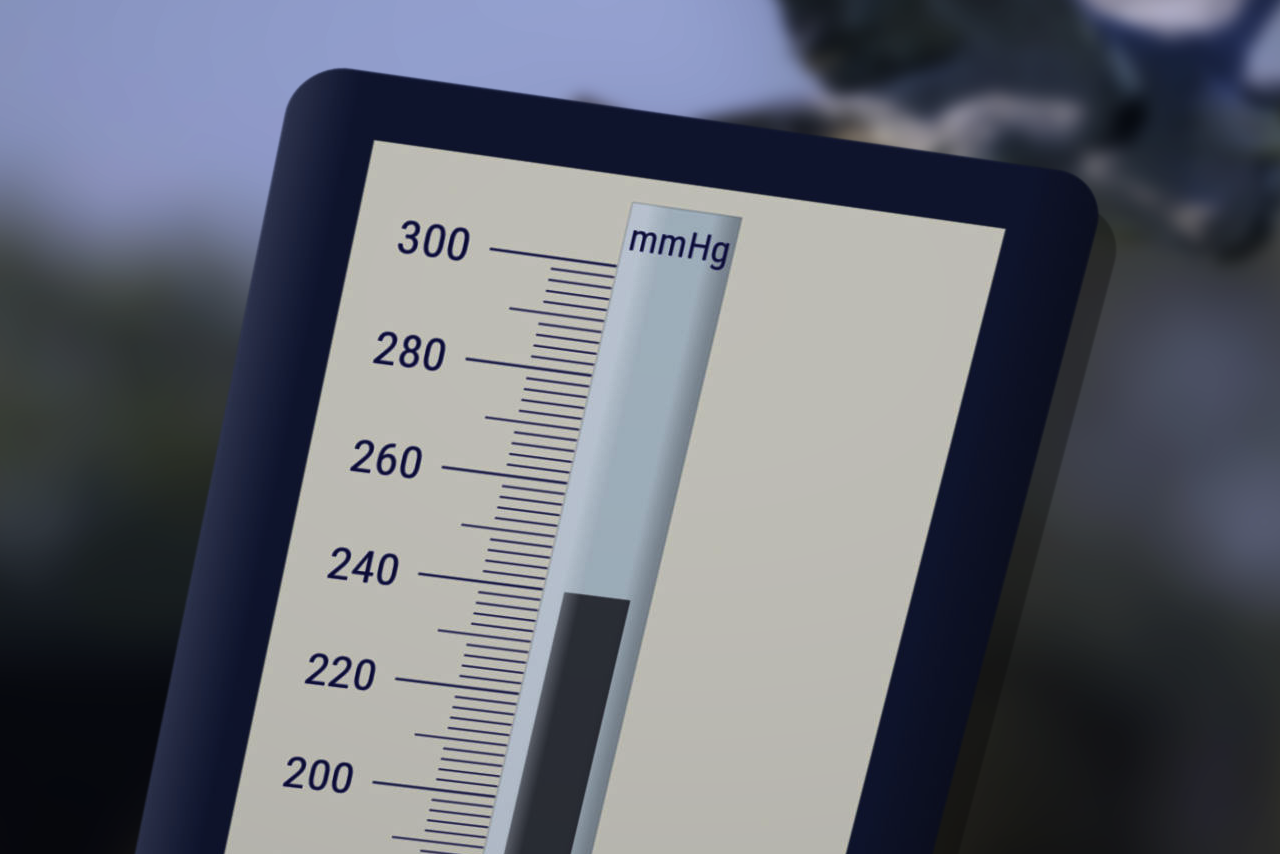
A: 240 mmHg
